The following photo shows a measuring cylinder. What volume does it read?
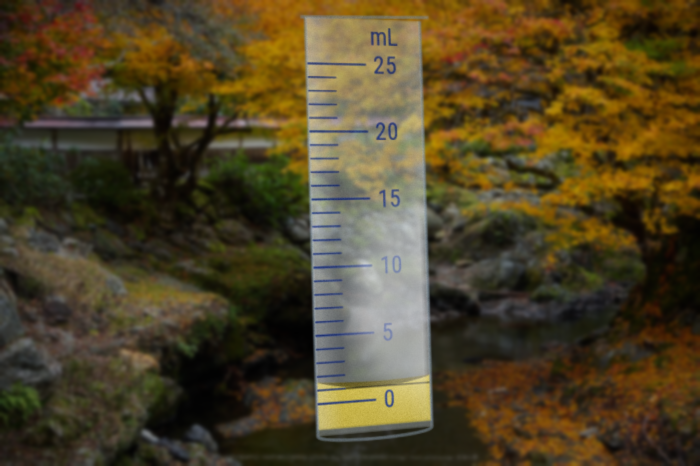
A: 1 mL
